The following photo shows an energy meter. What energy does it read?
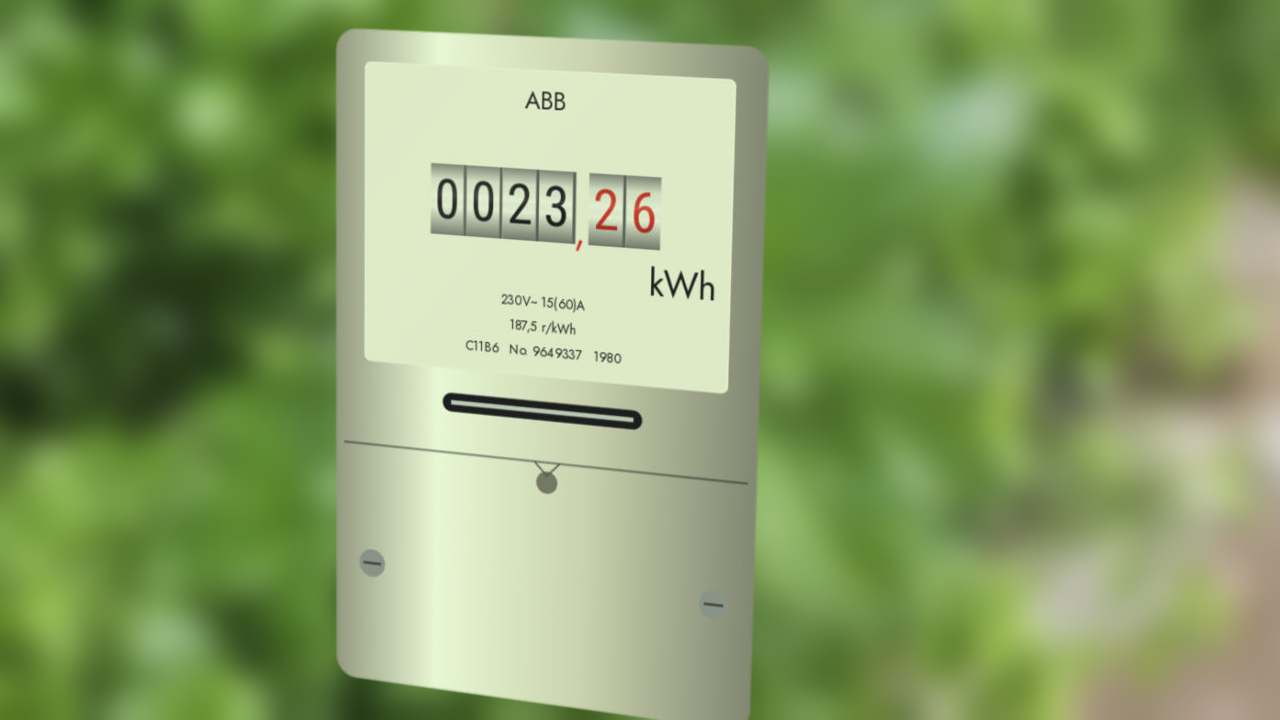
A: 23.26 kWh
